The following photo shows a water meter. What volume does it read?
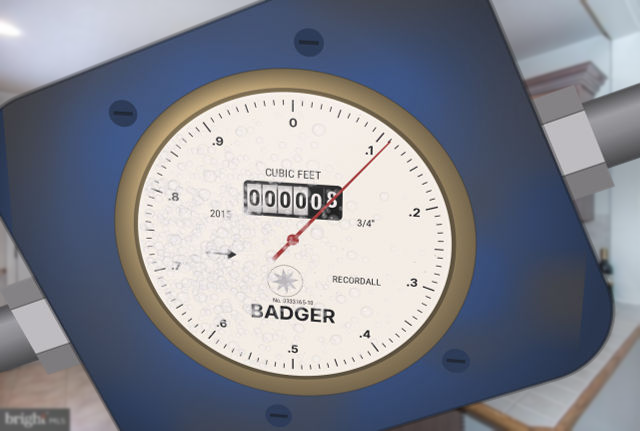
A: 8.11 ft³
